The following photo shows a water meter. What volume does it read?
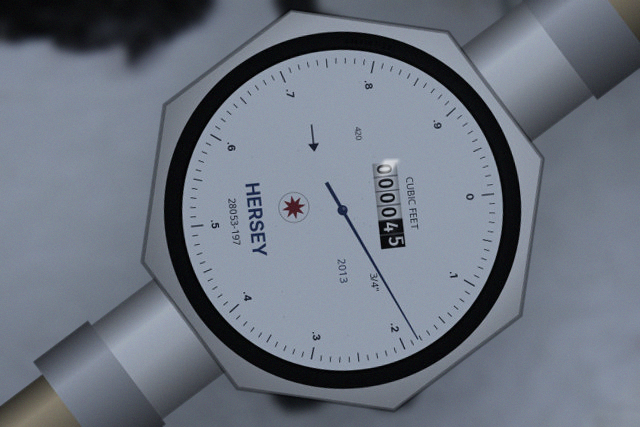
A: 45.18 ft³
